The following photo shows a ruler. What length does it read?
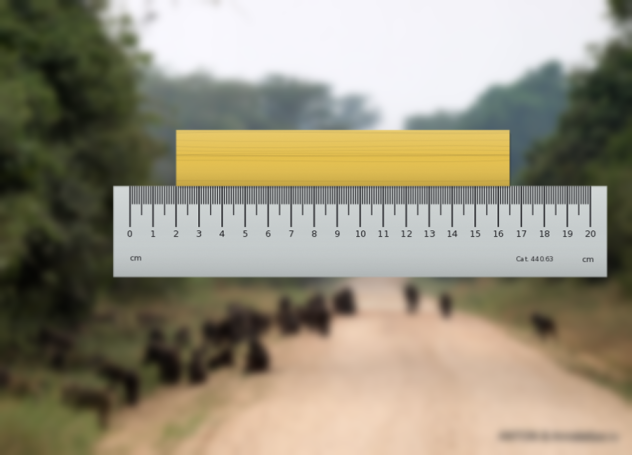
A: 14.5 cm
